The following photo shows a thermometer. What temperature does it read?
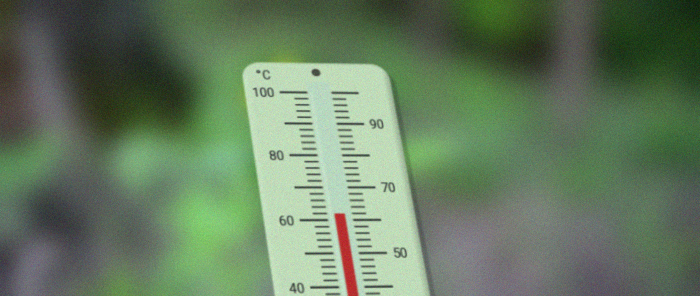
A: 62 °C
